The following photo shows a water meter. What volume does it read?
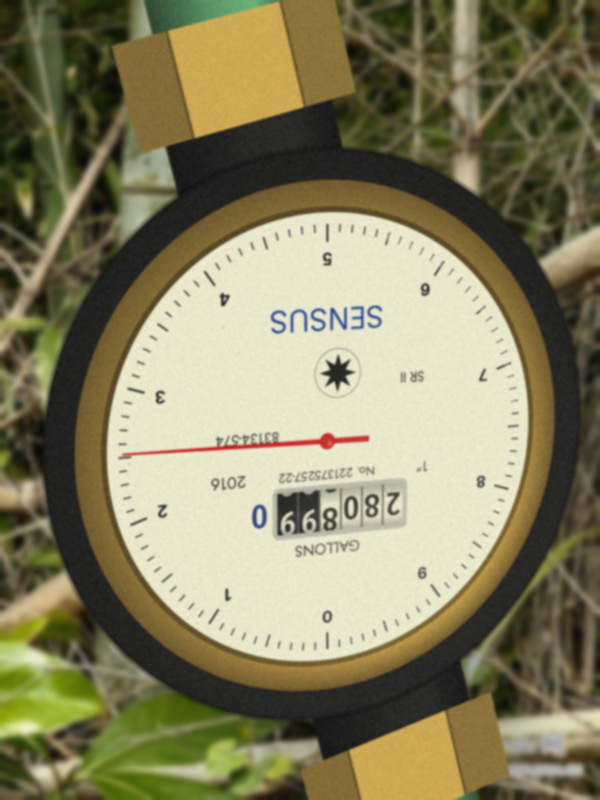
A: 2808992.5 gal
